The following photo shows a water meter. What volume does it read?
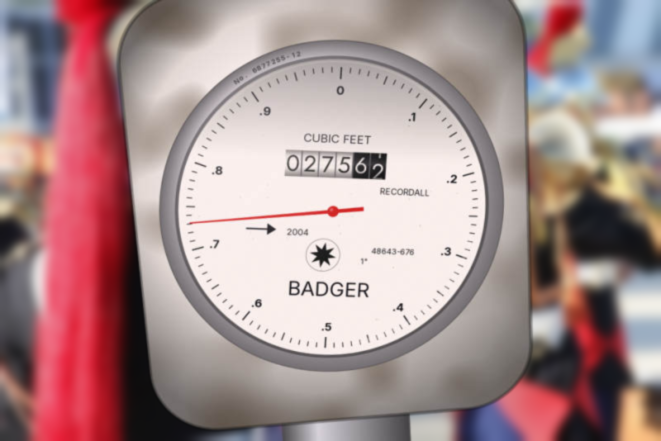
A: 27561.73 ft³
